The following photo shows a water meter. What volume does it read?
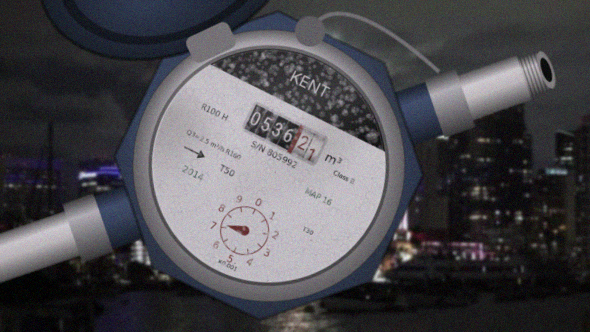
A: 536.207 m³
